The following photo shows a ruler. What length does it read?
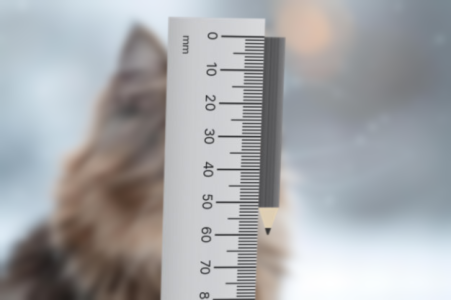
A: 60 mm
